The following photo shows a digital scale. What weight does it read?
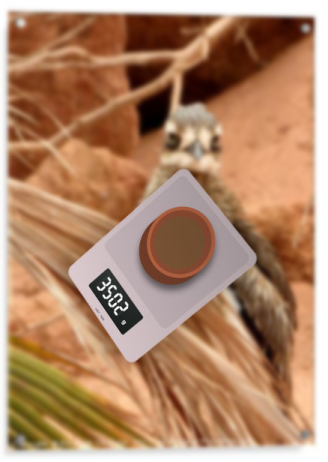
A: 3502 g
